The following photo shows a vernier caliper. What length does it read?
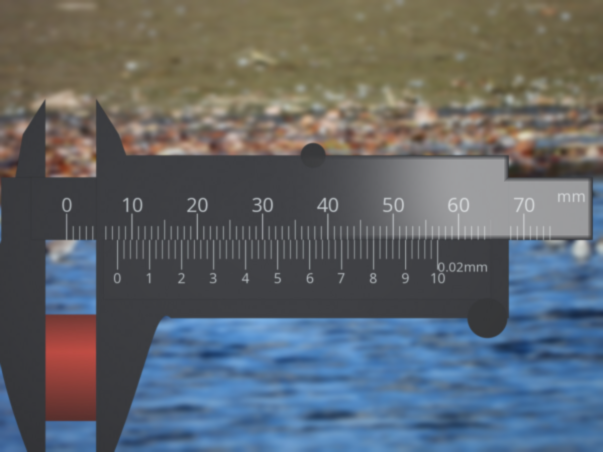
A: 7.8 mm
